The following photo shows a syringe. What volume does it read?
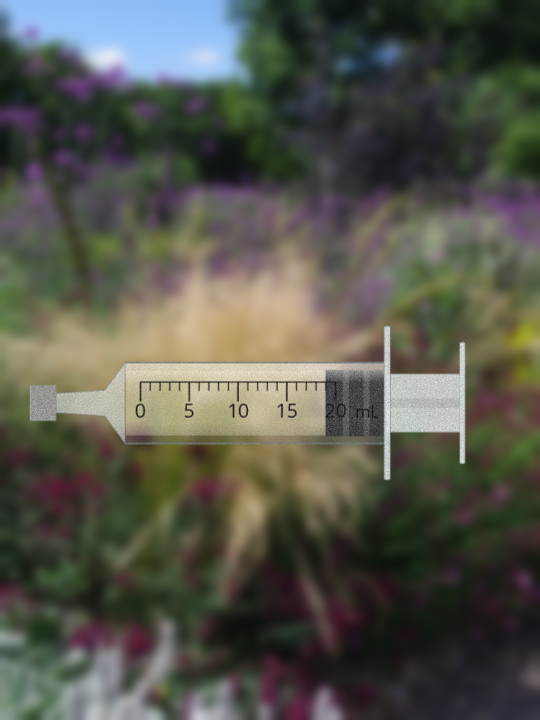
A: 19 mL
